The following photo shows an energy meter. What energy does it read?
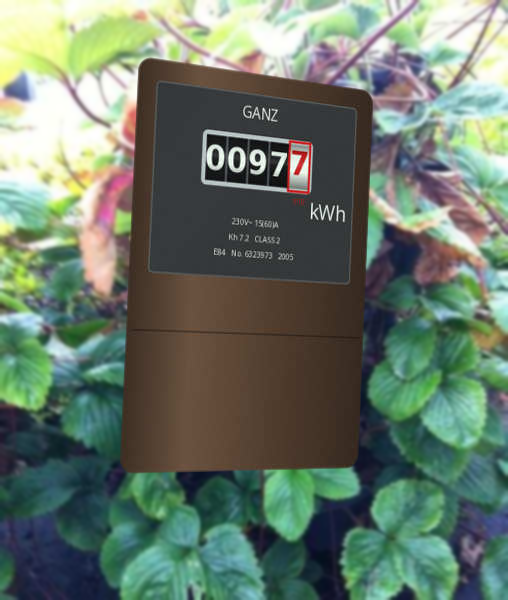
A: 97.7 kWh
